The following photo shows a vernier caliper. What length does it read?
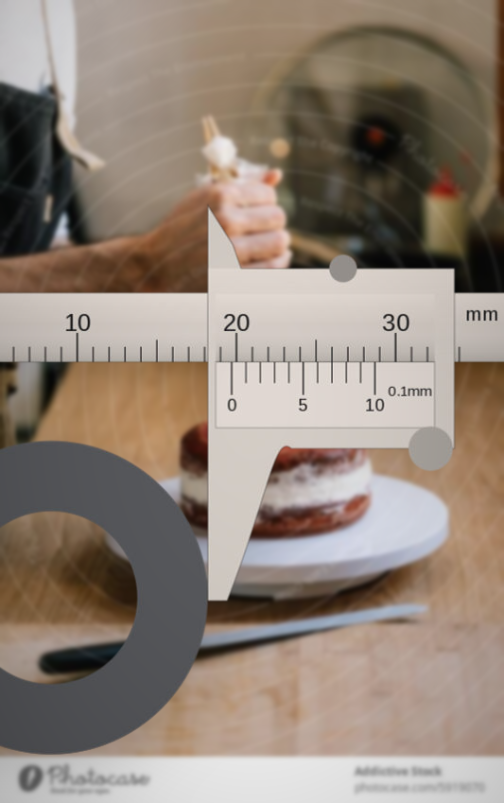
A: 19.7 mm
